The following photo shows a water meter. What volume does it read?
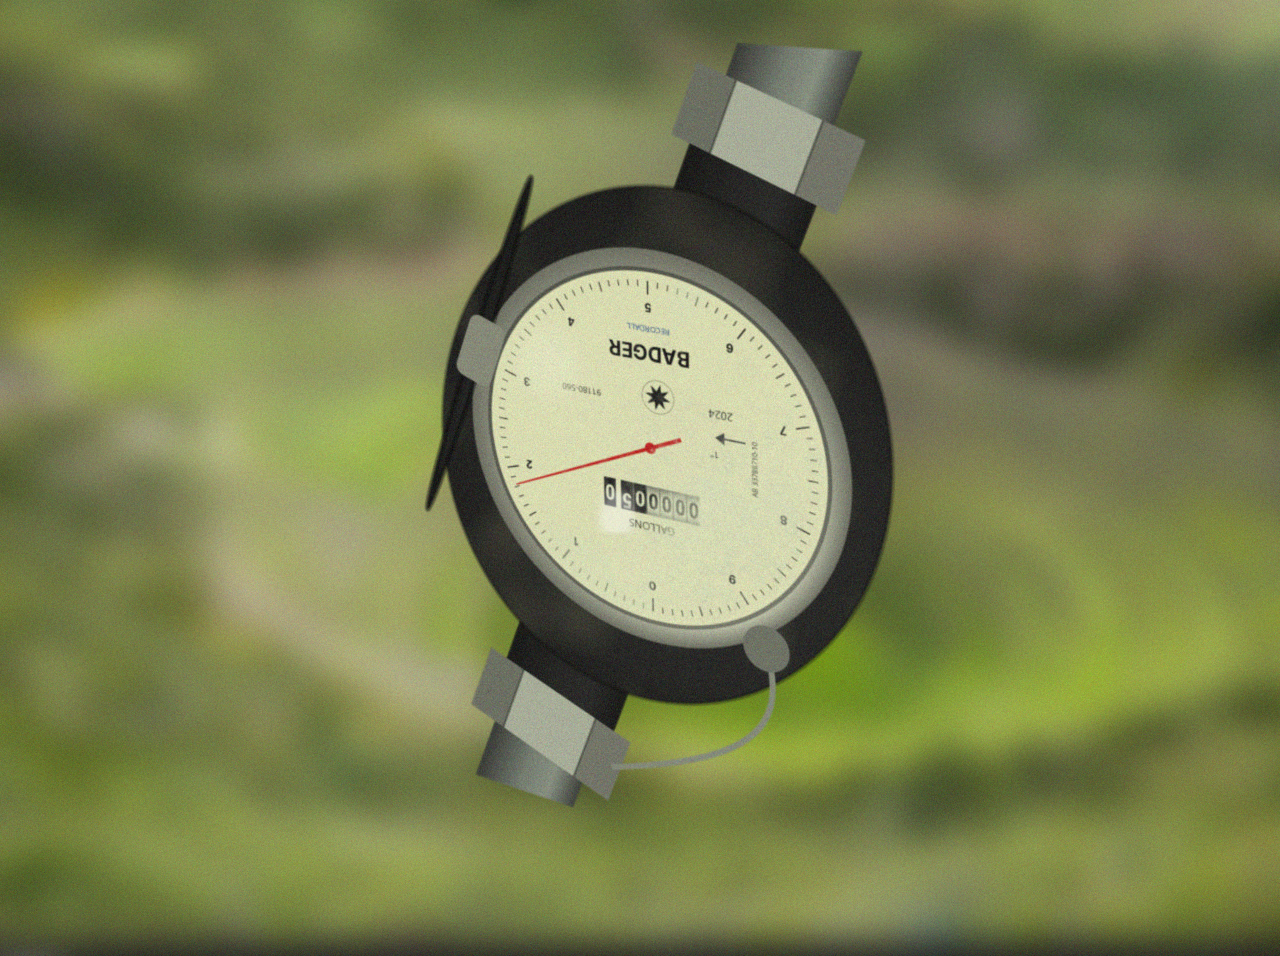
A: 51.8 gal
